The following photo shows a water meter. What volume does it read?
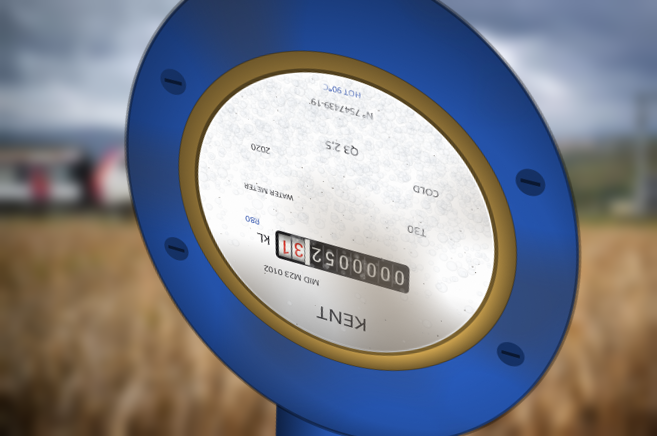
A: 52.31 kL
